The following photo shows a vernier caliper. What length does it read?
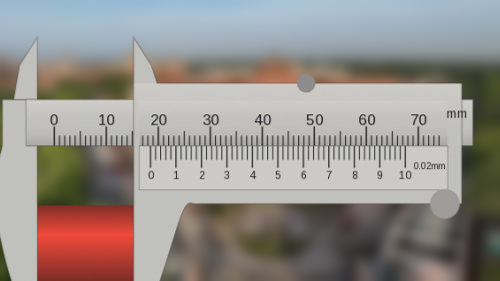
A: 18.5 mm
